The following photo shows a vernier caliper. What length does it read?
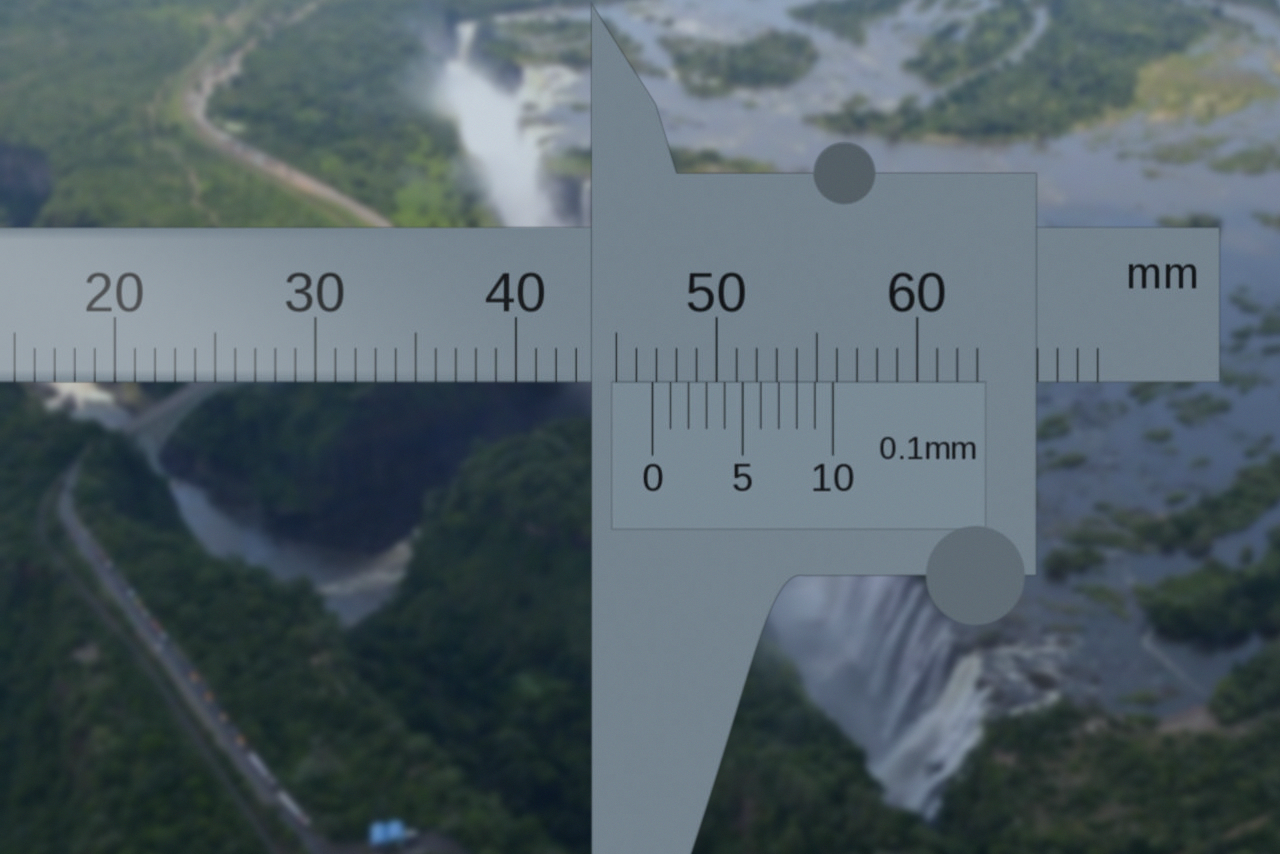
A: 46.8 mm
